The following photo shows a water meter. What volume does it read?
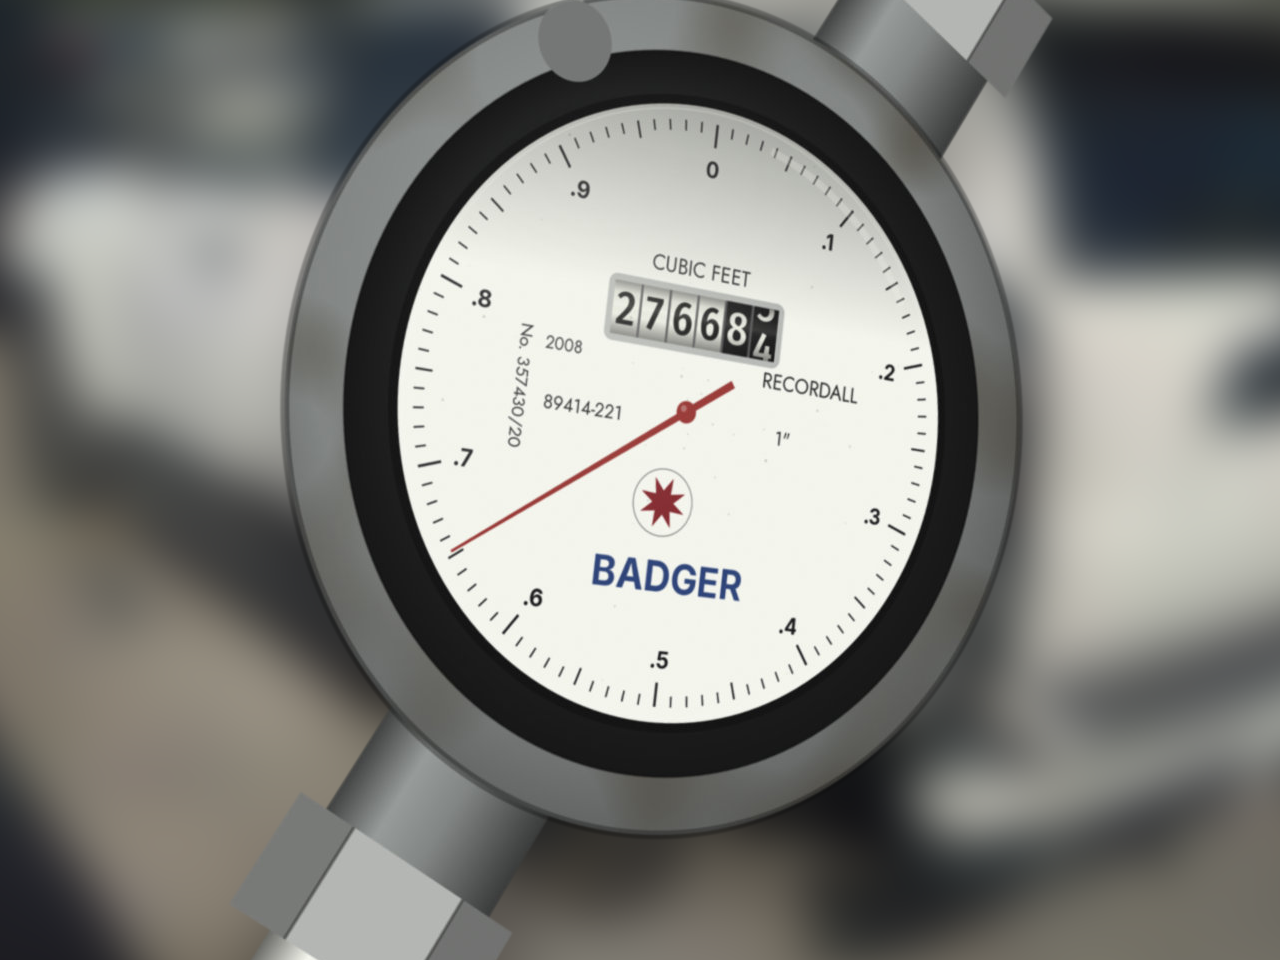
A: 276683.65 ft³
